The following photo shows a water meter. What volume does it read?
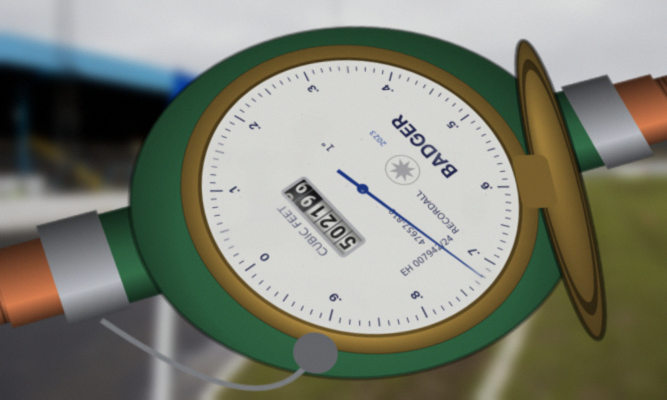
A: 502198.72 ft³
